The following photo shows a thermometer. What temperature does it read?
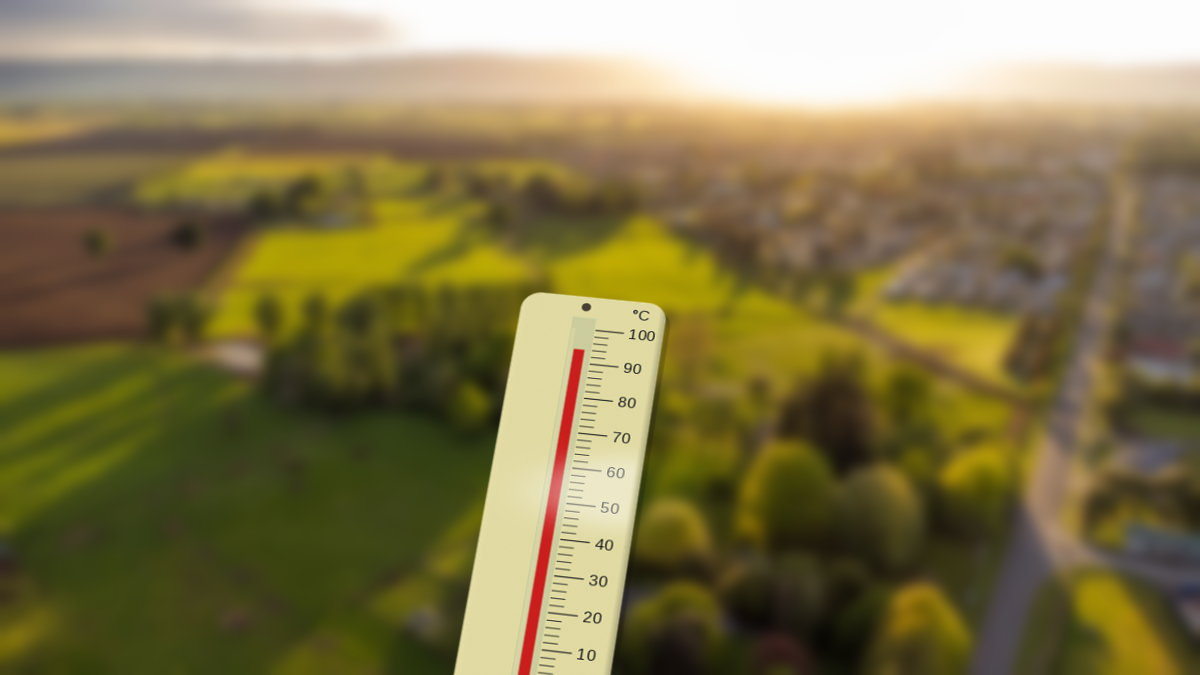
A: 94 °C
